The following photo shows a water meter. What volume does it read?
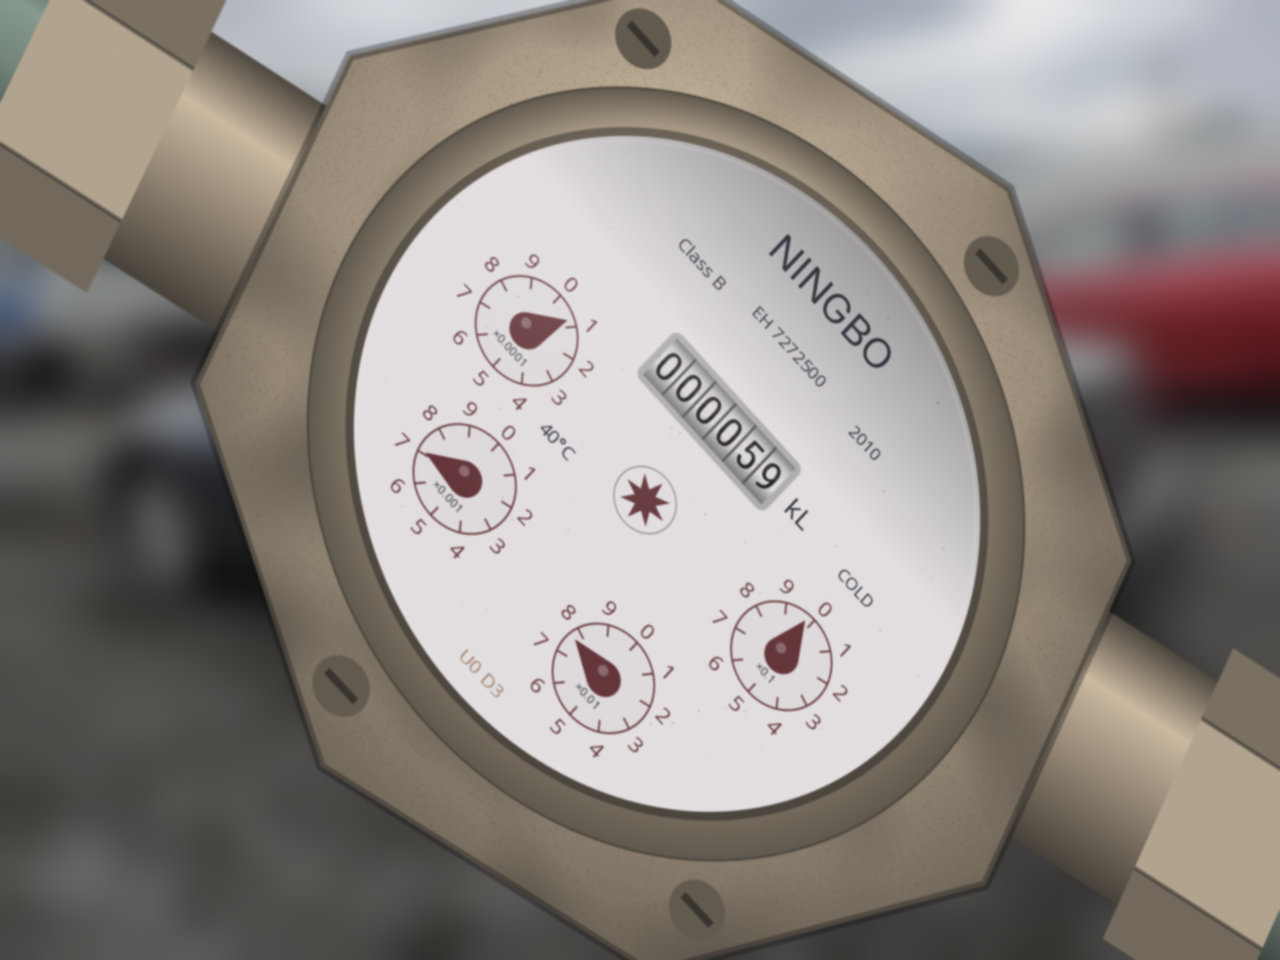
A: 58.9770 kL
